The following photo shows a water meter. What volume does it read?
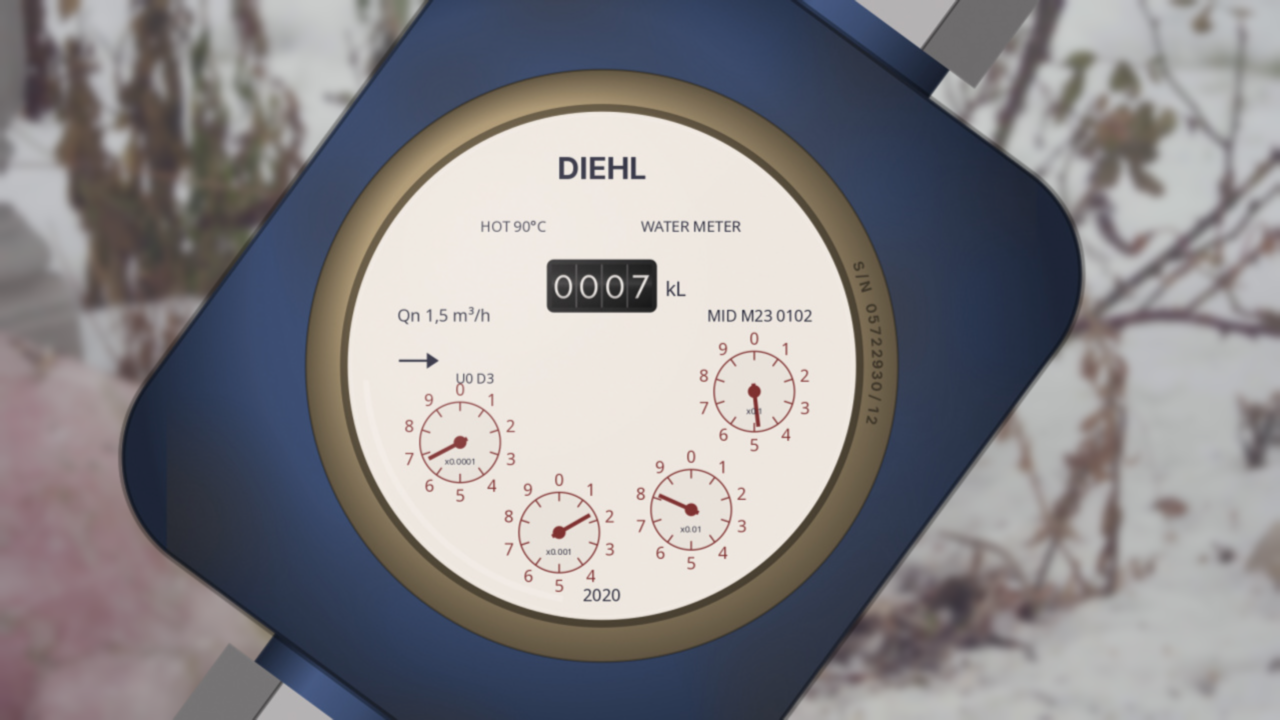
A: 7.4816 kL
